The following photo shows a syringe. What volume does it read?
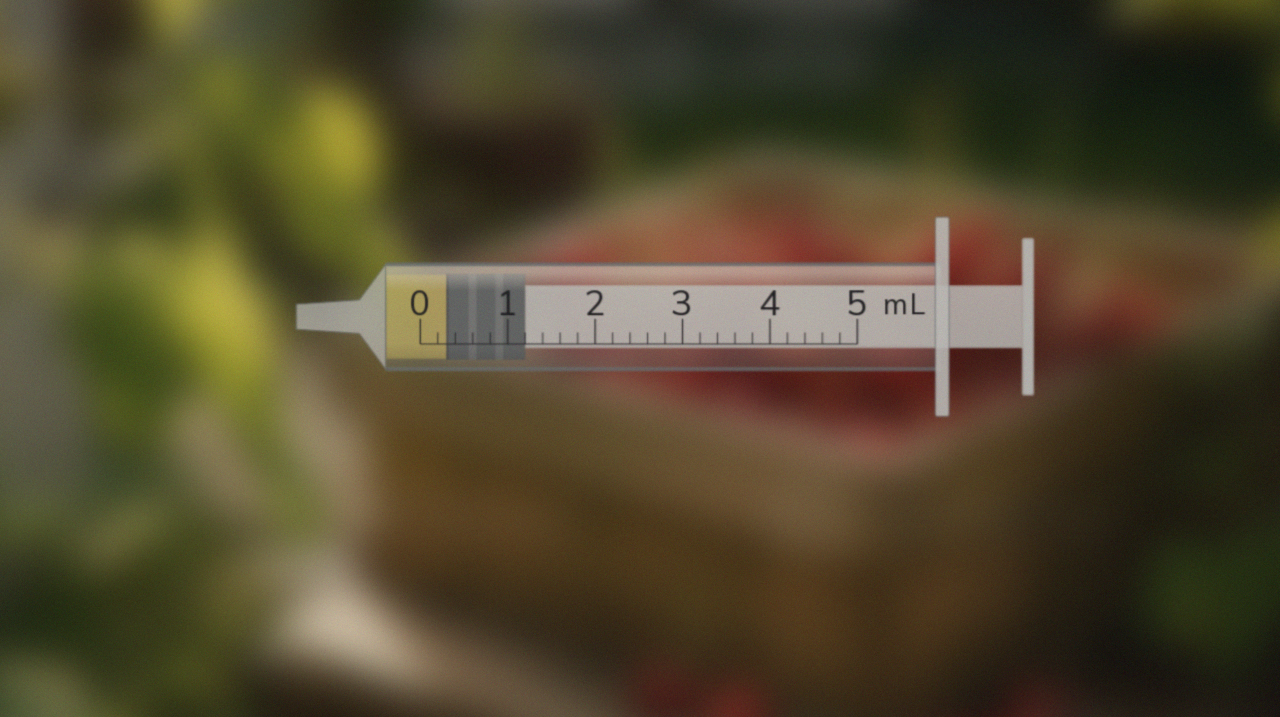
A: 0.3 mL
